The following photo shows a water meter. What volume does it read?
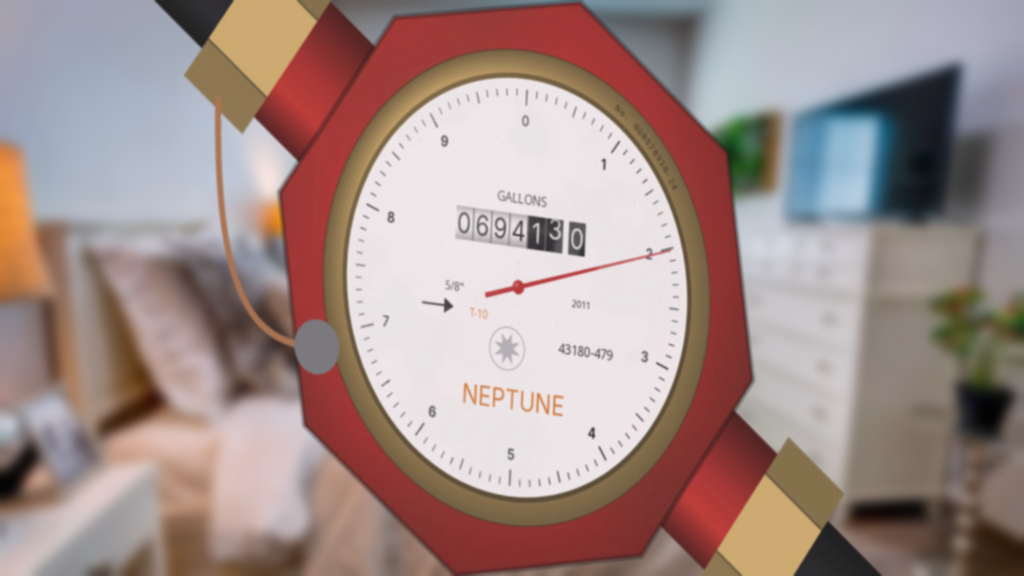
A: 694132.0 gal
